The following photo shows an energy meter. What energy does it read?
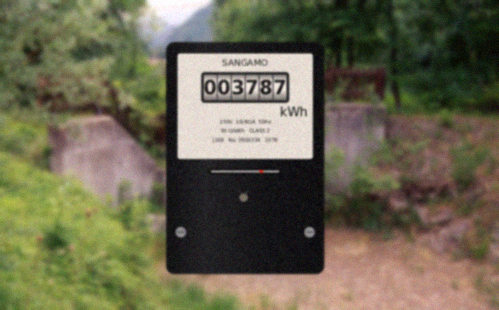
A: 3787 kWh
